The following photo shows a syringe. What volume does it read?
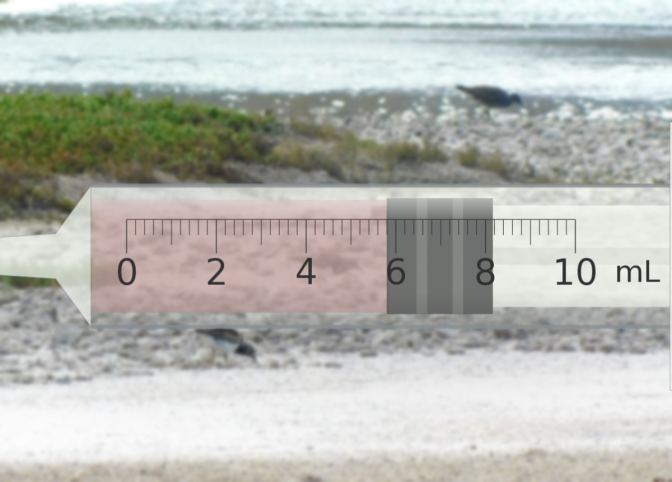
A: 5.8 mL
